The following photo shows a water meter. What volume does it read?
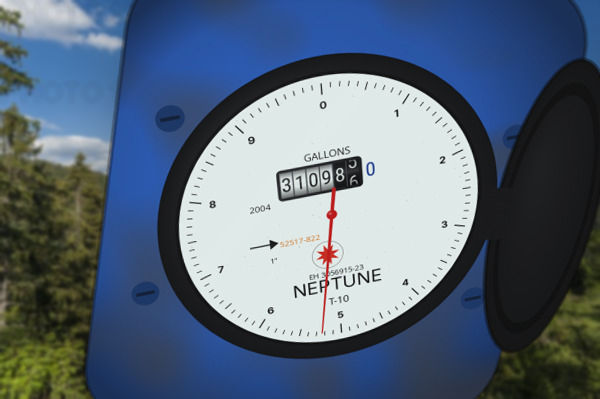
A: 3109855.2 gal
